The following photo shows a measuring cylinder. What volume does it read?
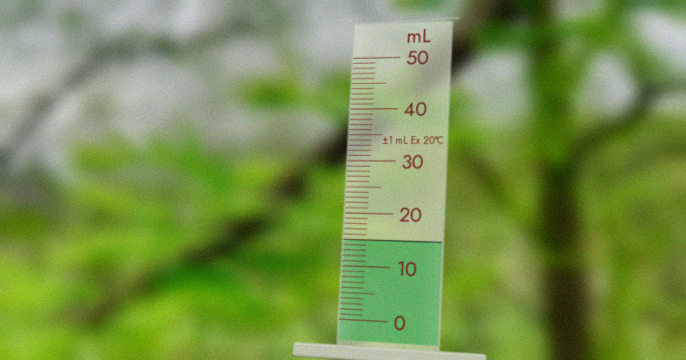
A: 15 mL
